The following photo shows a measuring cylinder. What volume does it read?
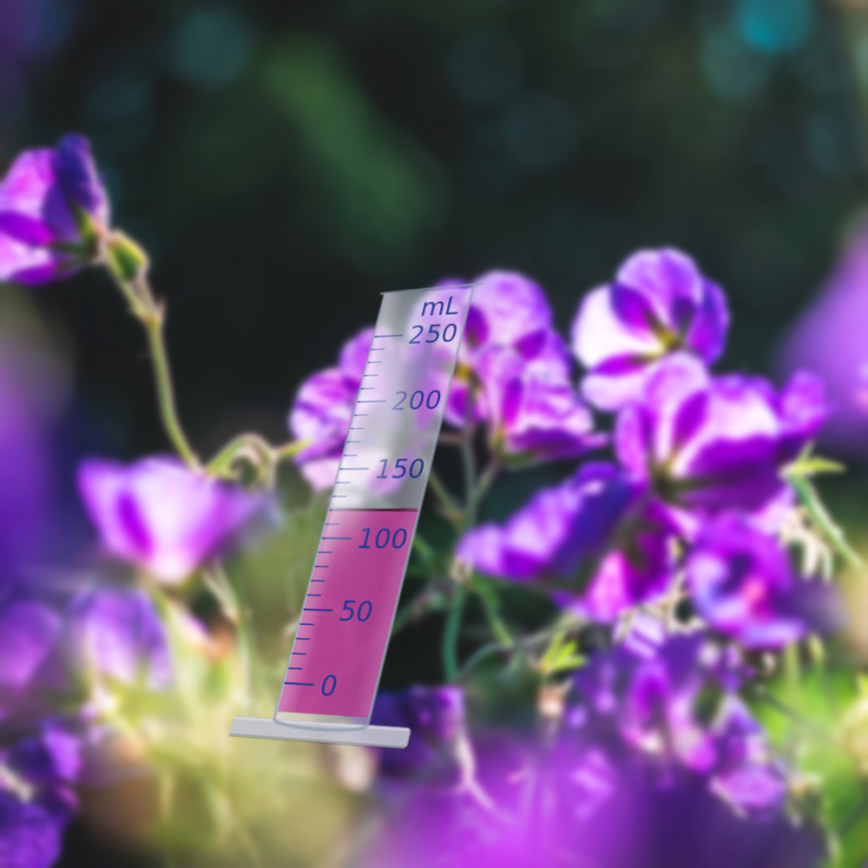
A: 120 mL
